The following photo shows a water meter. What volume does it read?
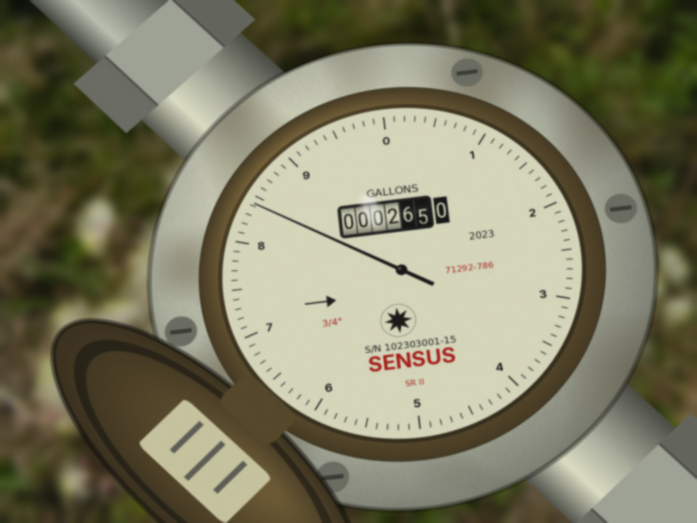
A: 2648.4 gal
